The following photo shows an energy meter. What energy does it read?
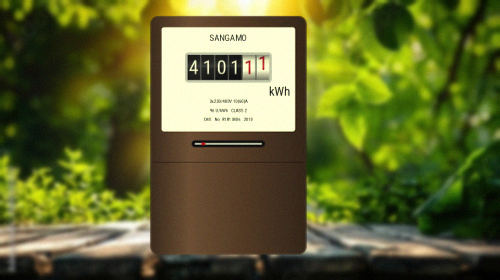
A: 4101.11 kWh
